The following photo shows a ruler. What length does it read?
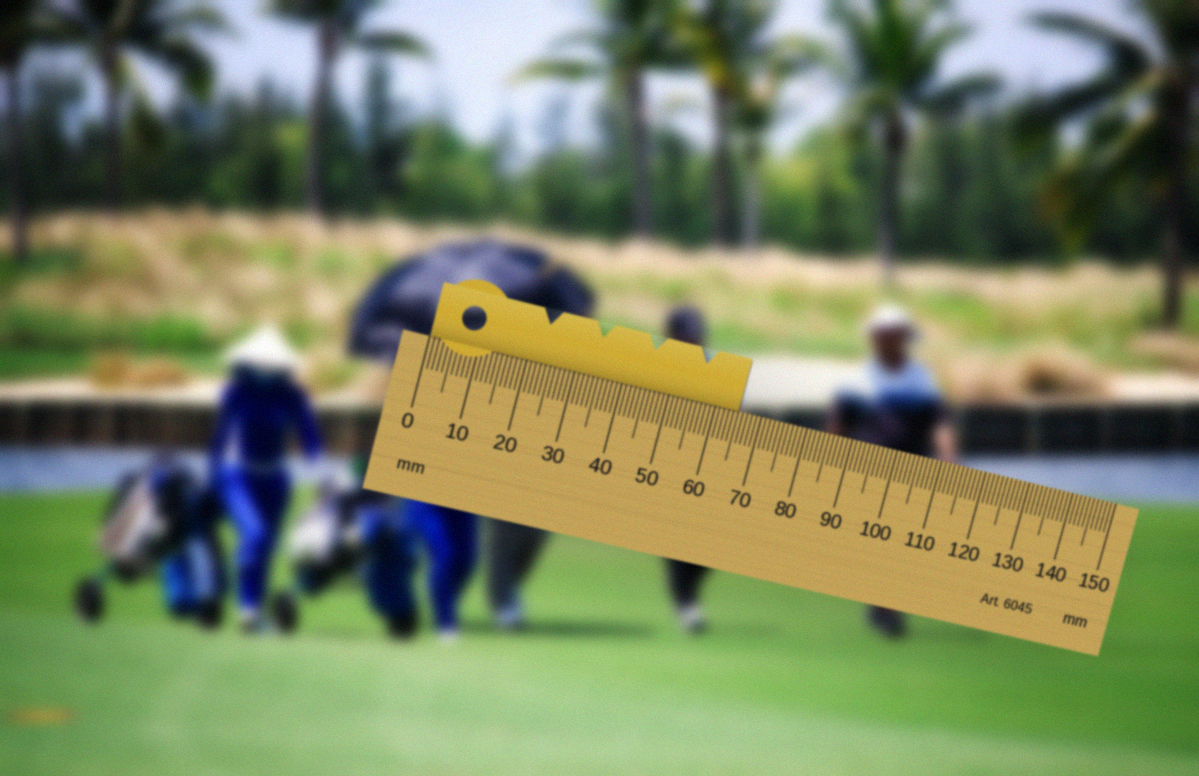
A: 65 mm
